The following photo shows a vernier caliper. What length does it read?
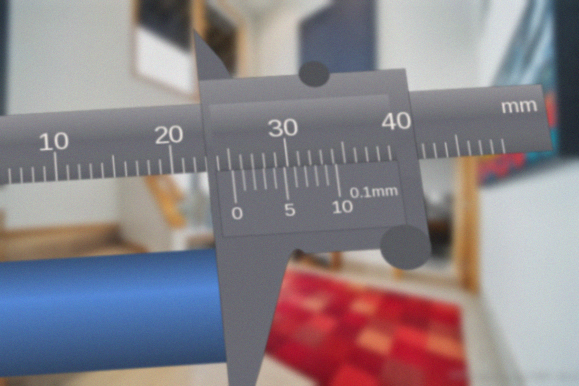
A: 25.2 mm
